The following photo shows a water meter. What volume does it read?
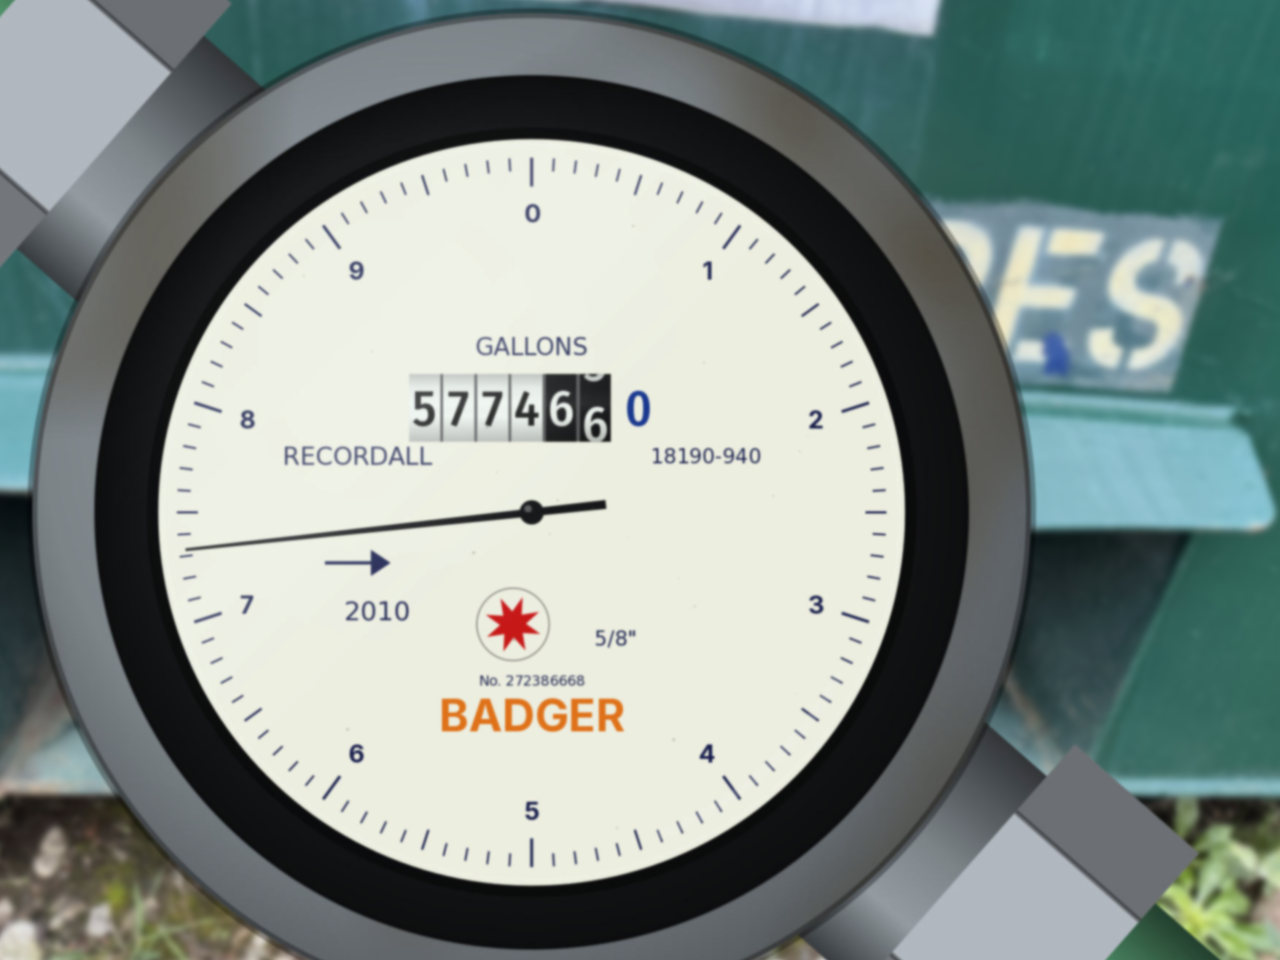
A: 5774657.3 gal
